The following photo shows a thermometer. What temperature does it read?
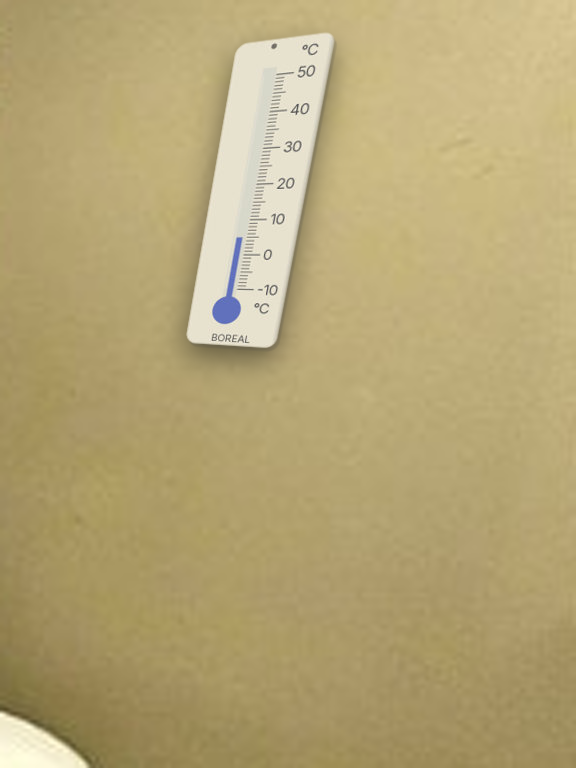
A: 5 °C
